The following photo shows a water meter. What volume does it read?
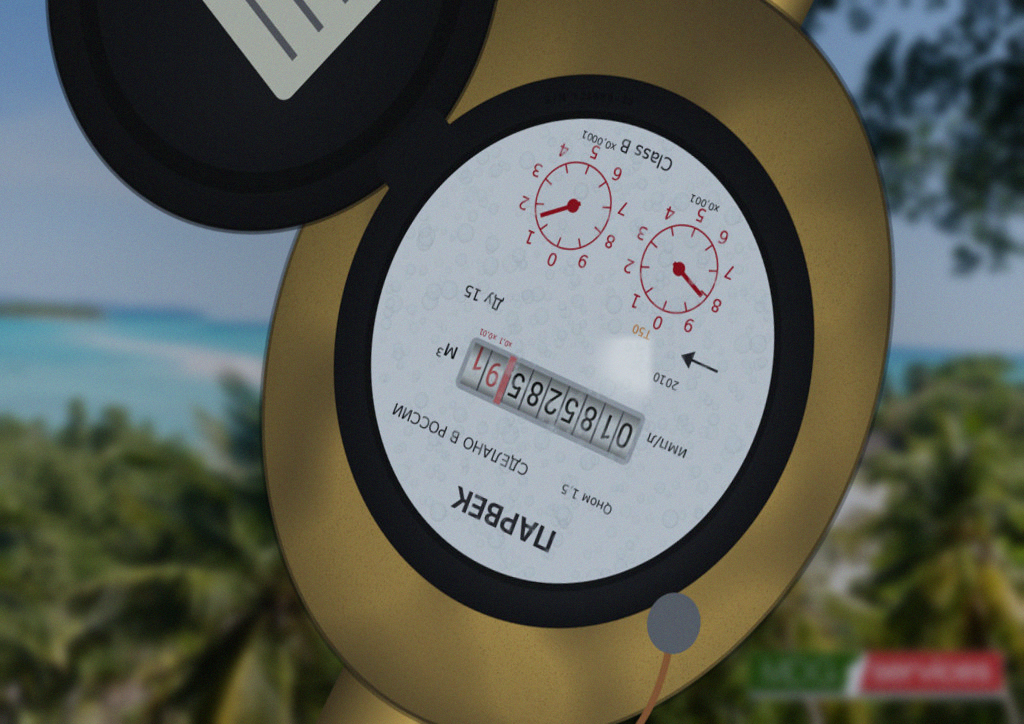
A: 185285.9081 m³
